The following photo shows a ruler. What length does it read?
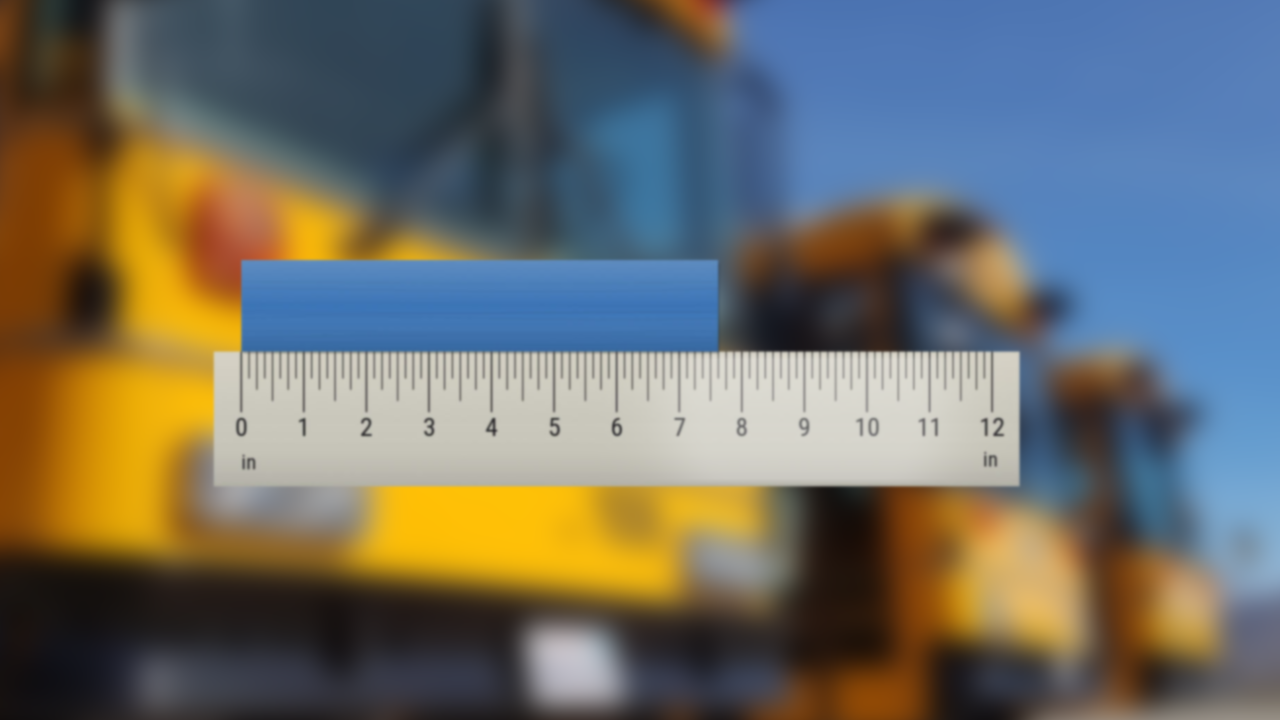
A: 7.625 in
